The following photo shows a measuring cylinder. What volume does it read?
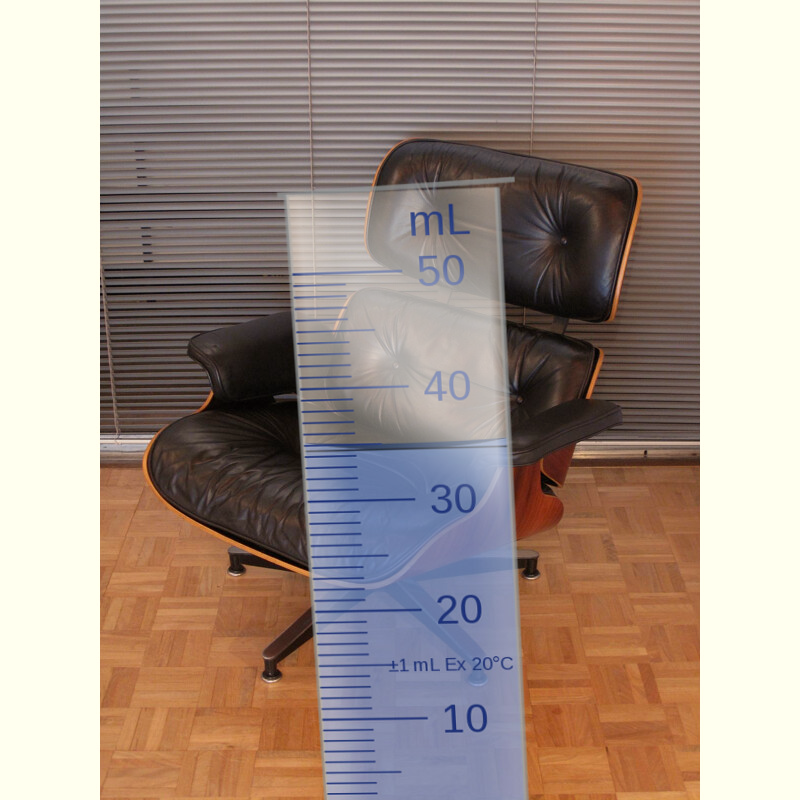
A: 34.5 mL
